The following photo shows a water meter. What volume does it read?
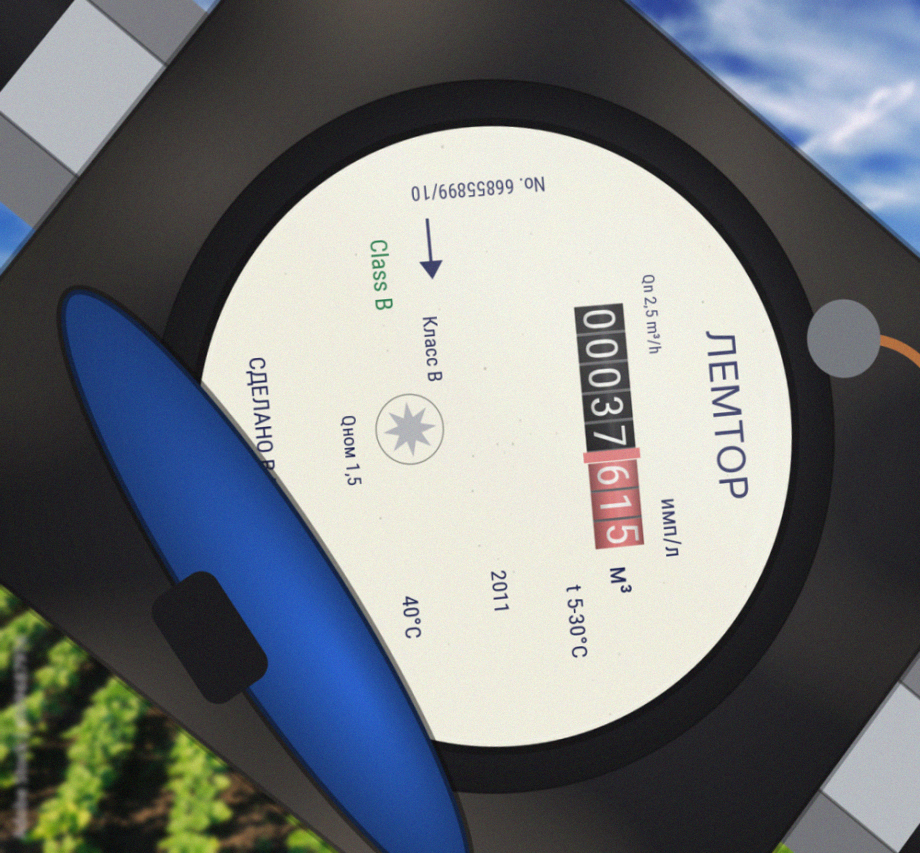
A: 37.615 m³
